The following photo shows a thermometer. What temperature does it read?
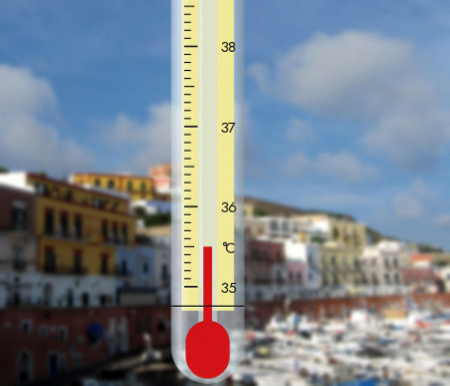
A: 35.5 °C
